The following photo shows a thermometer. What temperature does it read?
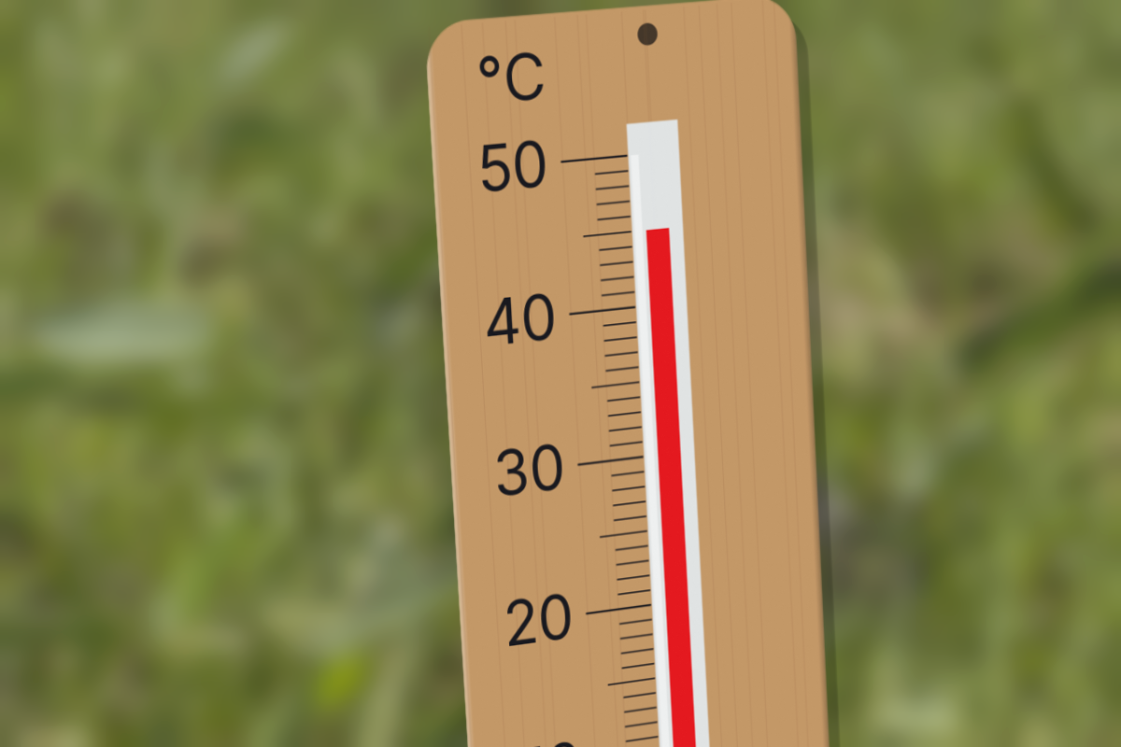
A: 45 °C
